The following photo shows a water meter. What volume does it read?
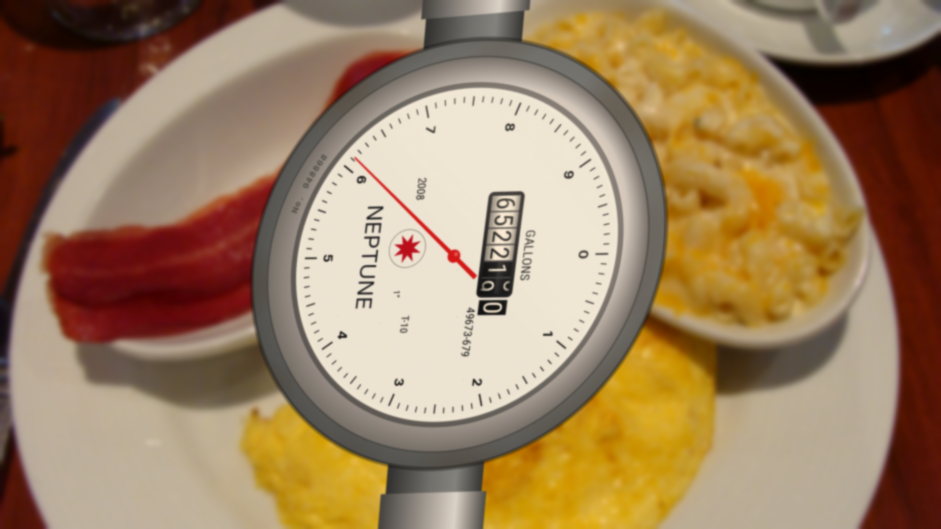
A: 6522186.1 gal
